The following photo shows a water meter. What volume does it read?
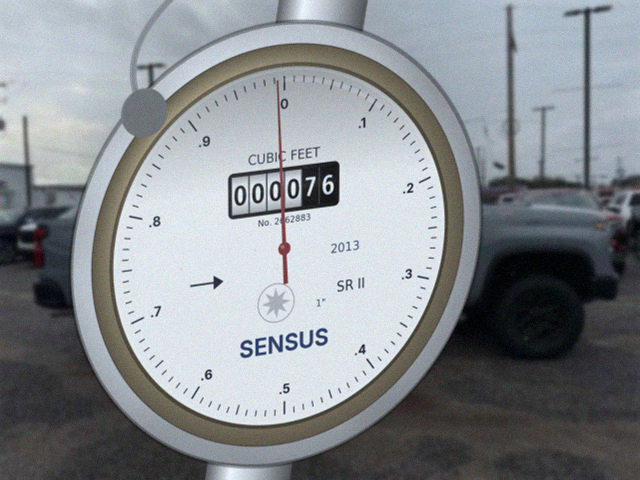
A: 75.99 ft³
